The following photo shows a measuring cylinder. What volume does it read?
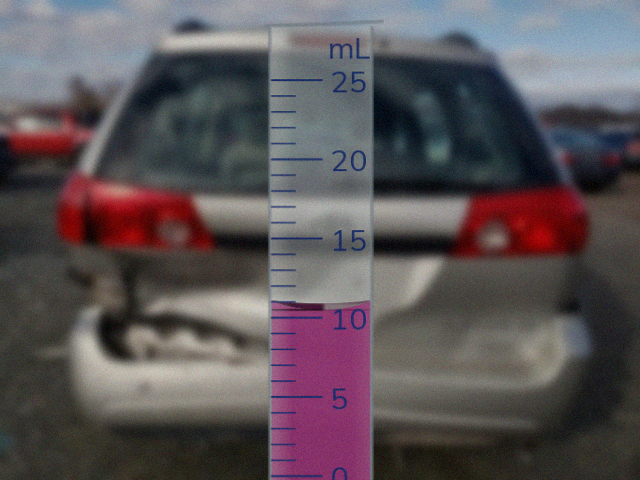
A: 10.5 mL
